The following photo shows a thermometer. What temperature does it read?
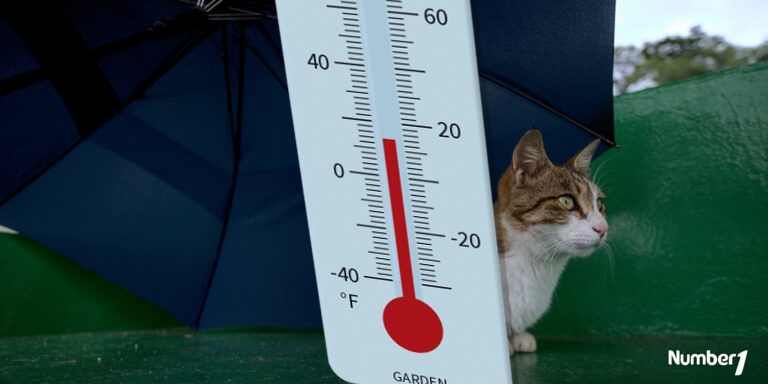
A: 14 °F
